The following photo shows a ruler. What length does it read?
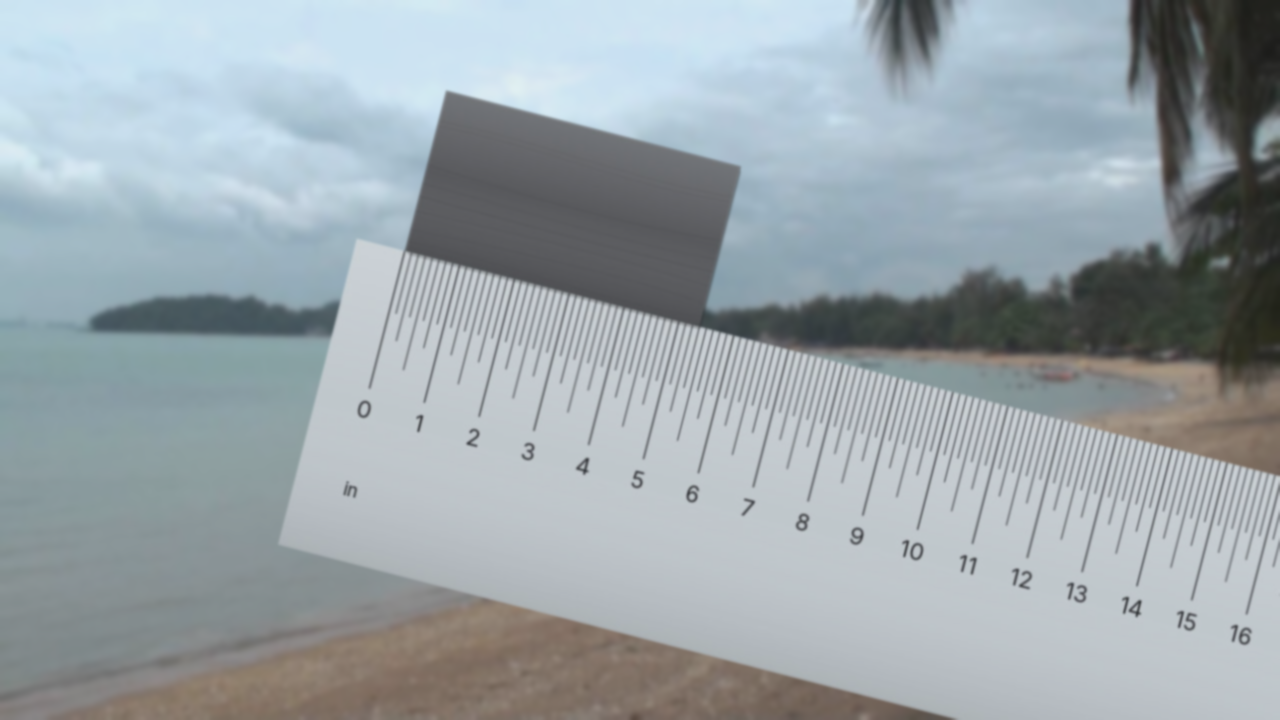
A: 5.375 in
